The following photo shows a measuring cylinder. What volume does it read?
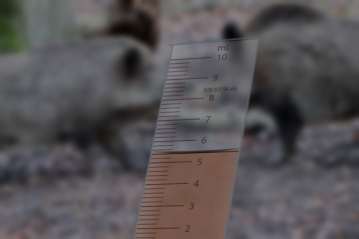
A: 5.4 mL
